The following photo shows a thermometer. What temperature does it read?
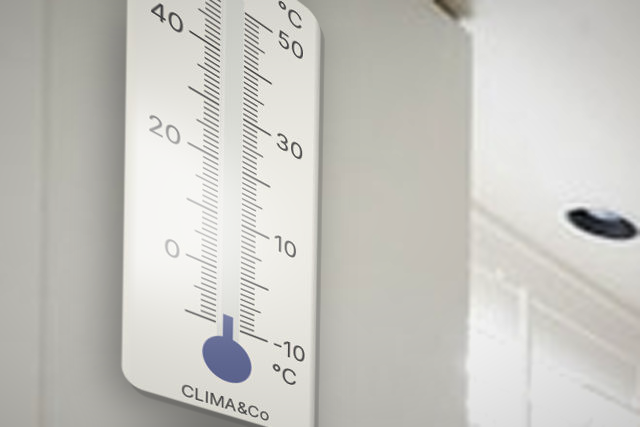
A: -8 °C
